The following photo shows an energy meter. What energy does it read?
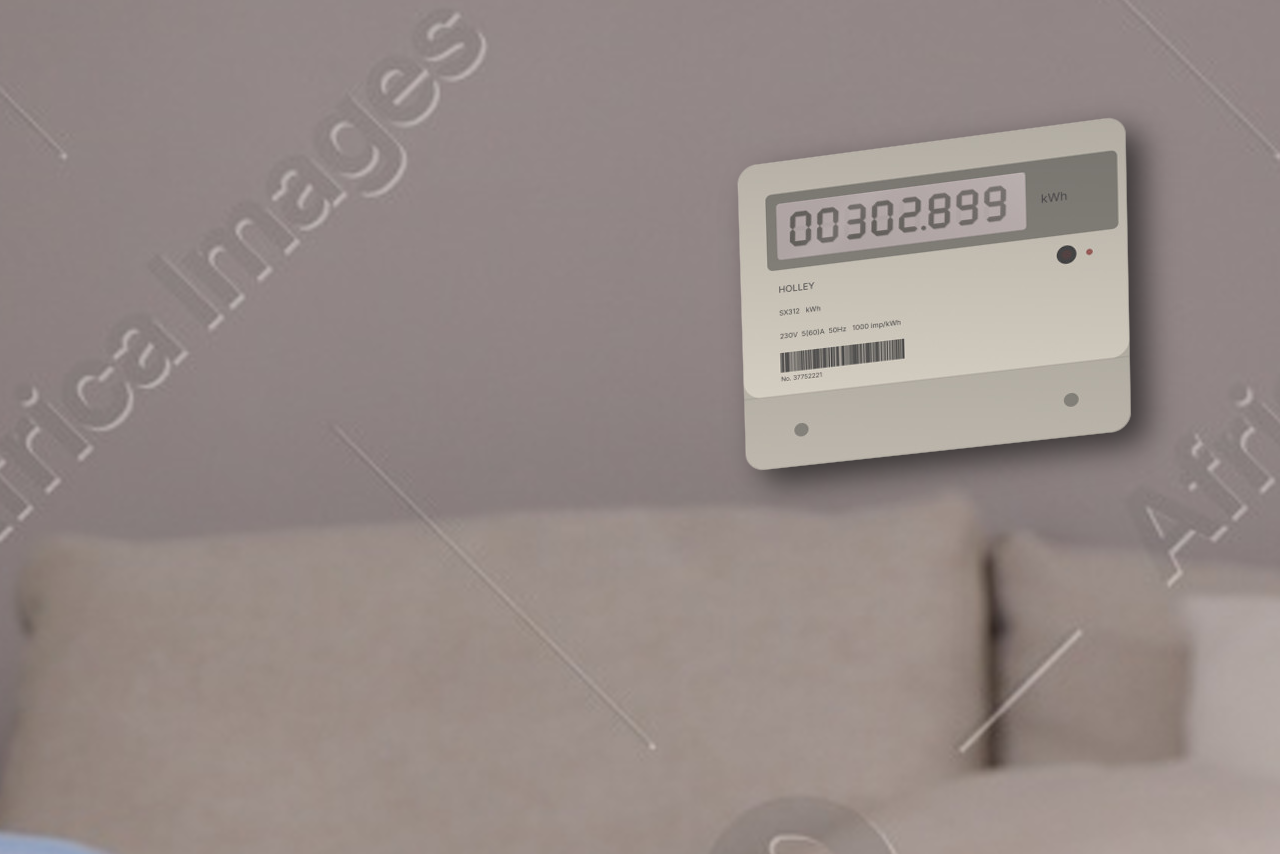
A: 302.899 kWh
